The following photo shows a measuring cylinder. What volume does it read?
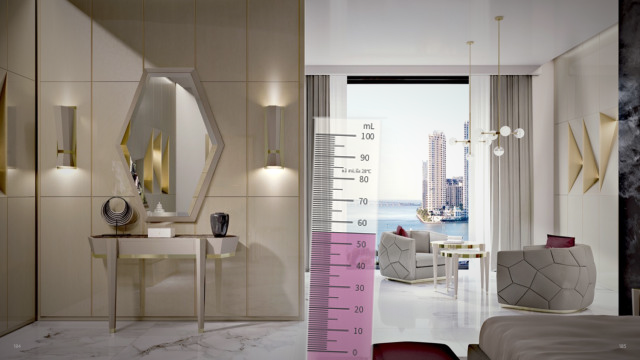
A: 55 mL
